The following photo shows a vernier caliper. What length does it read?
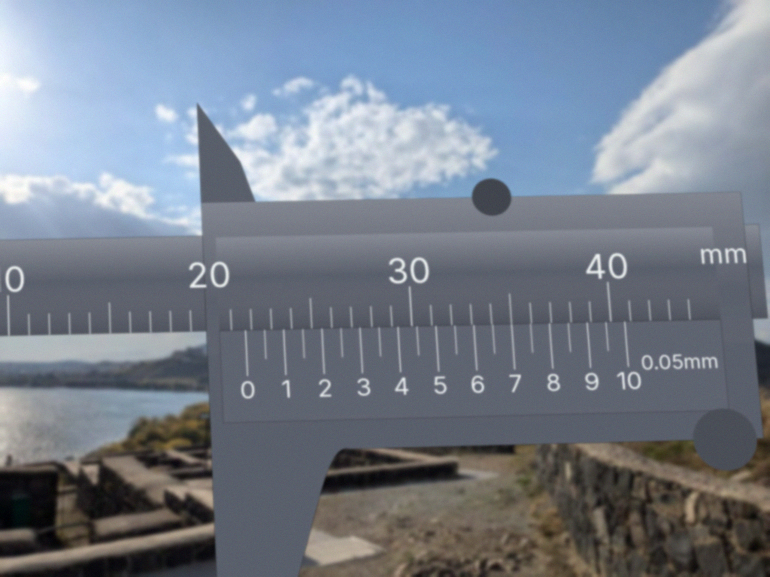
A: 21.7 mm
